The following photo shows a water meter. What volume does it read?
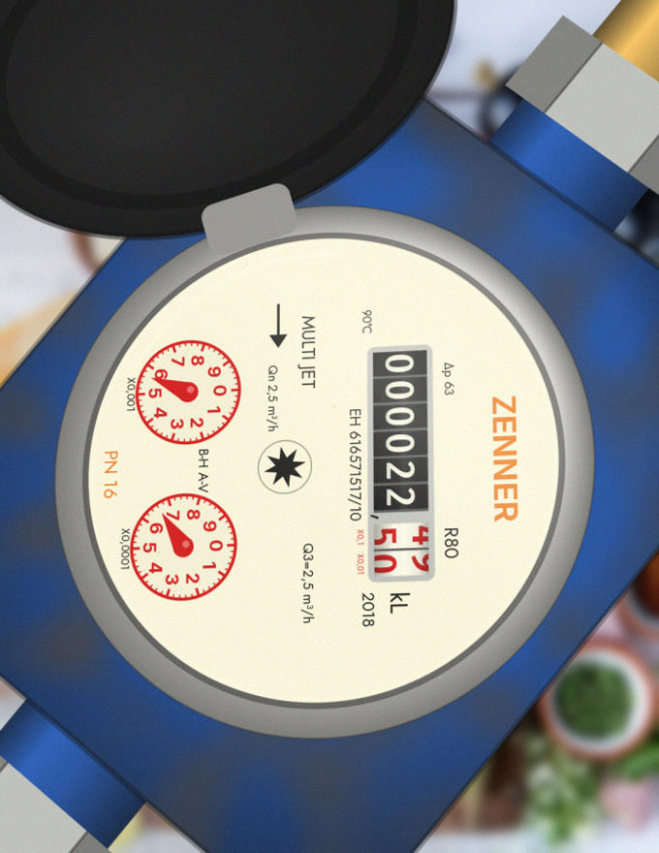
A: 22.4956 kL
